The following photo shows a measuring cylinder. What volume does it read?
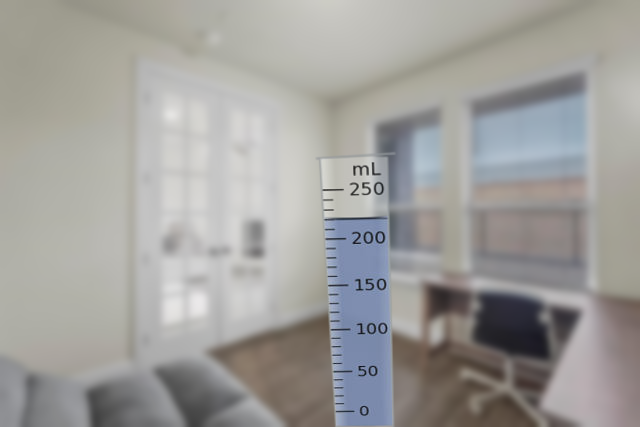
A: 220 mL
